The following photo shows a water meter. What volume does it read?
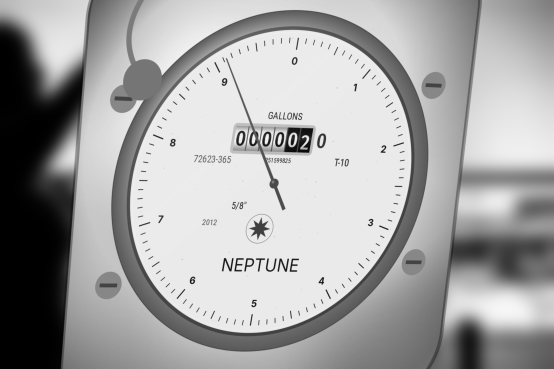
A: 19.1 gal
